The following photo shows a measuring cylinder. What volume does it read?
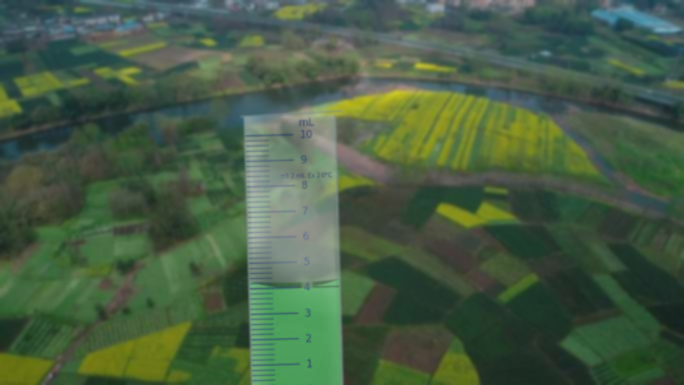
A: 4 mL
